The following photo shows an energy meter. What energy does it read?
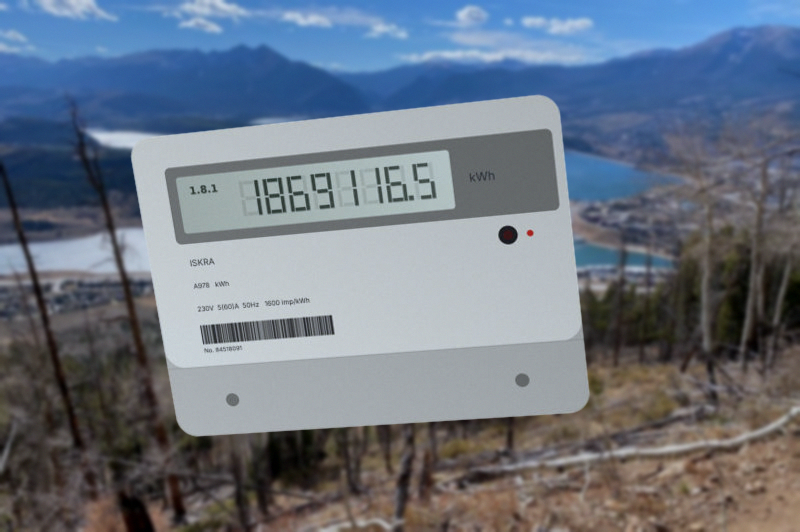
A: 1869116.5 kWh
